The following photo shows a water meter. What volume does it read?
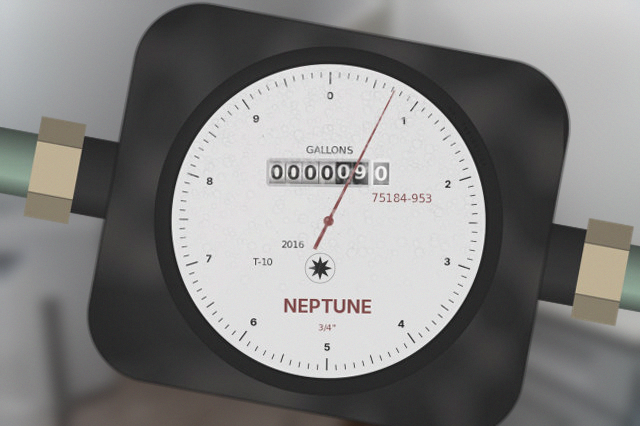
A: 90.7 gal
